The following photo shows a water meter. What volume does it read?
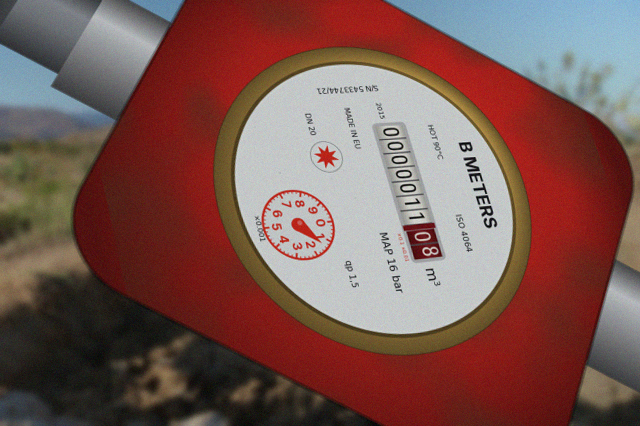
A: 11.081 m³
